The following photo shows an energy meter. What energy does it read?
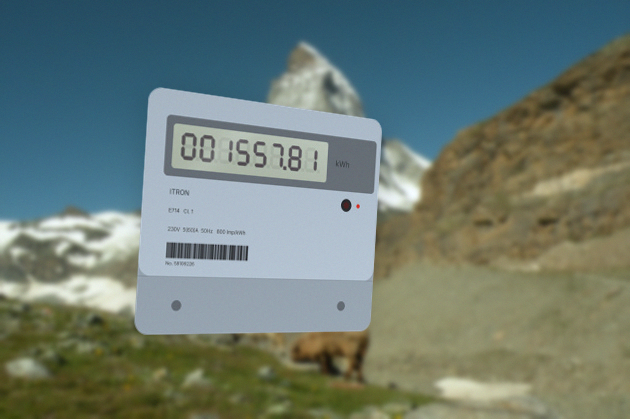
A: 1557.81 kWh
